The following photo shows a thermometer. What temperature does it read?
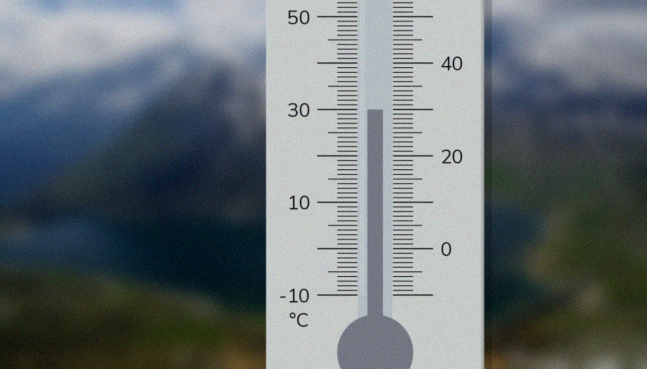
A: 30 °C
